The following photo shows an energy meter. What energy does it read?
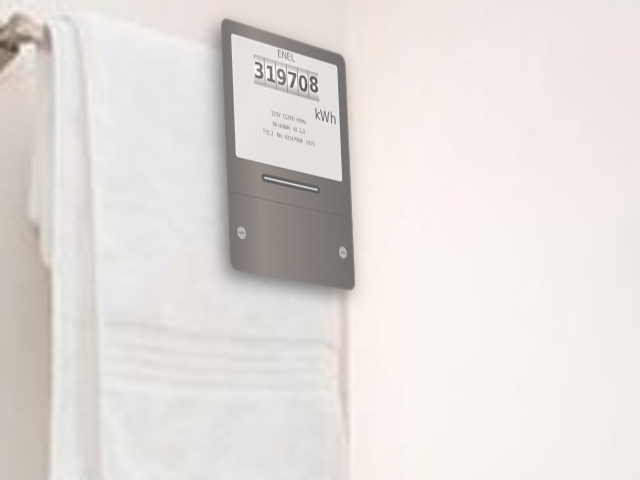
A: 319708 kWh
